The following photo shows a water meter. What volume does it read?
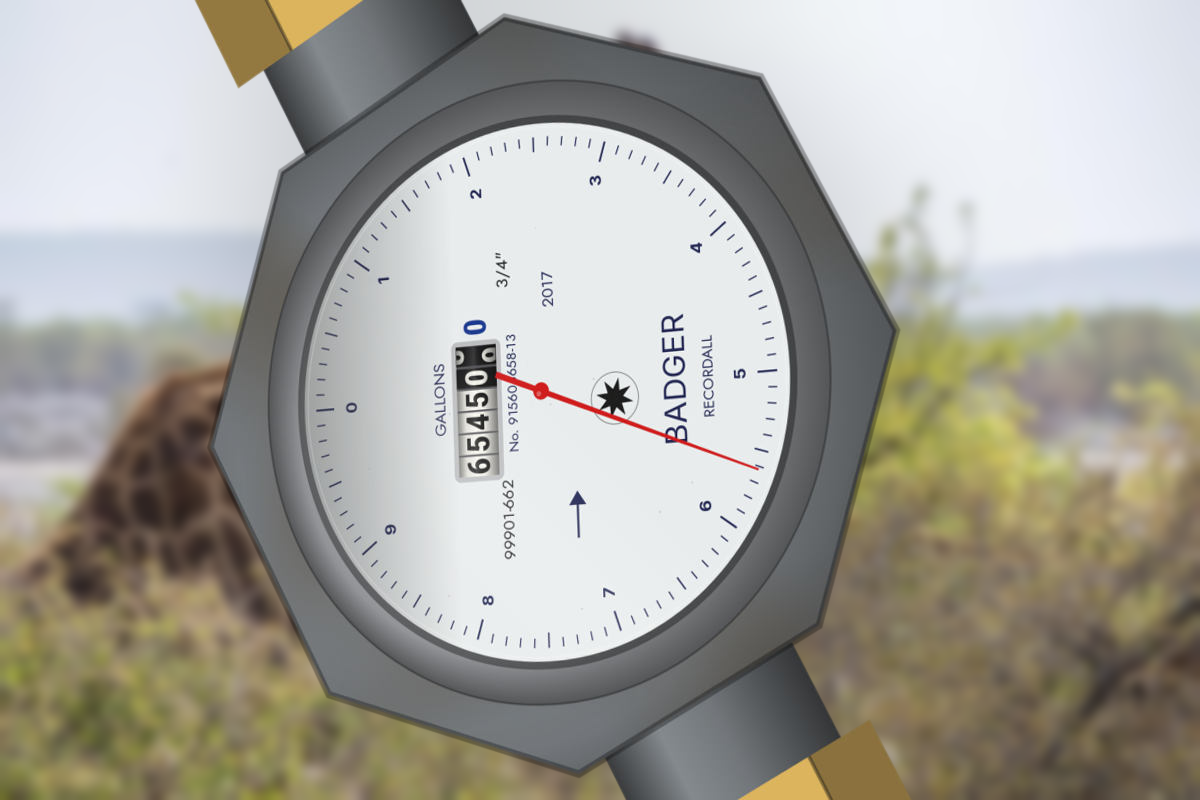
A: 6545085.6 gal
